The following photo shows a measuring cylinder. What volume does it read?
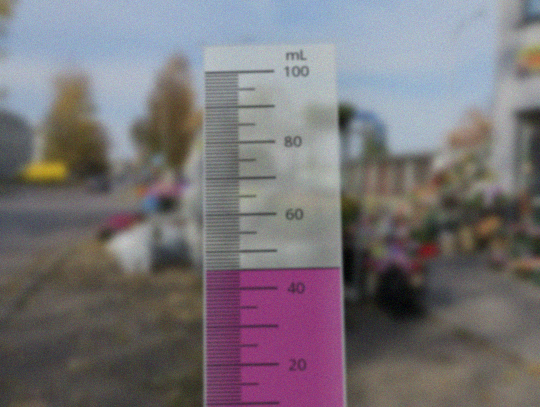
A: 45 mL
